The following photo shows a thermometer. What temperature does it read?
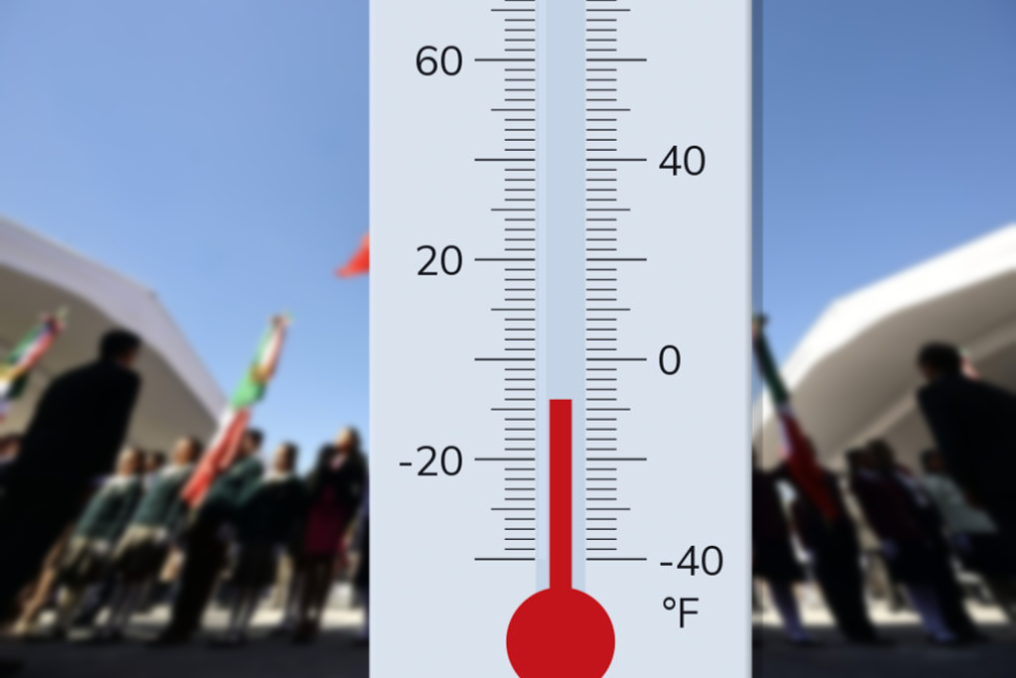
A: -8 °F
